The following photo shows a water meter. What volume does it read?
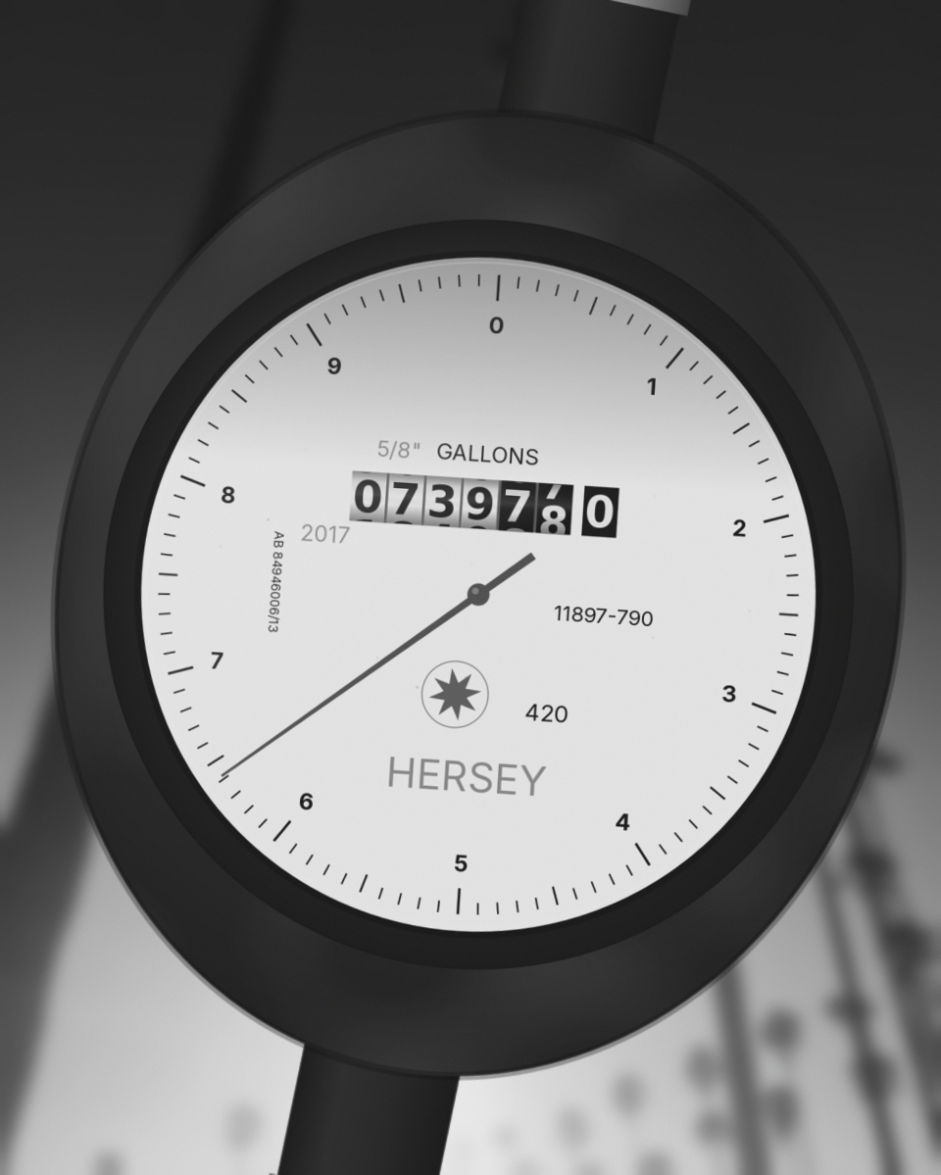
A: 739776.4 gal
